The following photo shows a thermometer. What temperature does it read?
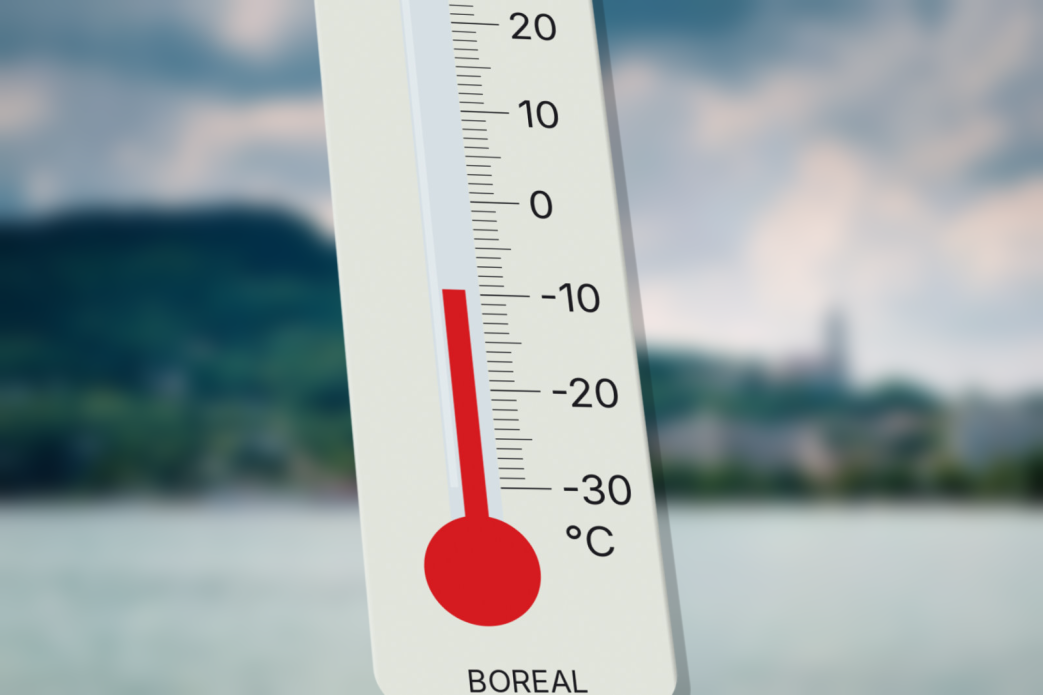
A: -9.5 °C
